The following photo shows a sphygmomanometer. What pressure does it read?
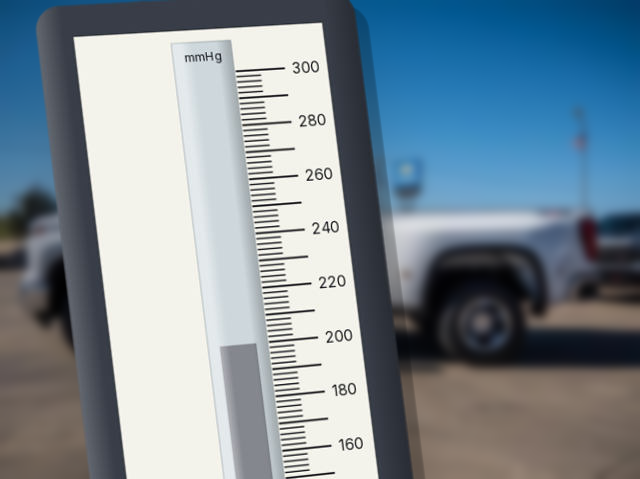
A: 200 mmHg
